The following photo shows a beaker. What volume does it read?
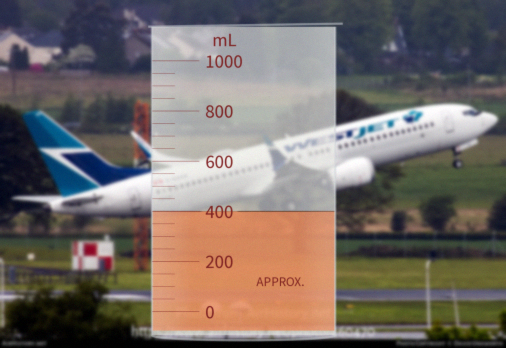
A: 400 mL
